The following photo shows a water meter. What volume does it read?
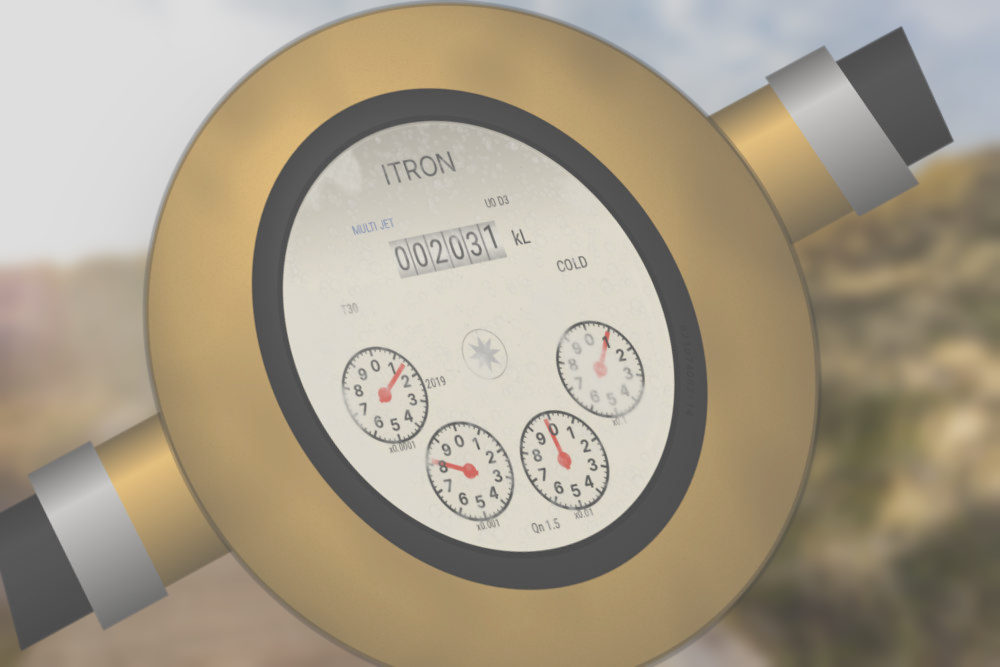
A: 2031.0981 kL
